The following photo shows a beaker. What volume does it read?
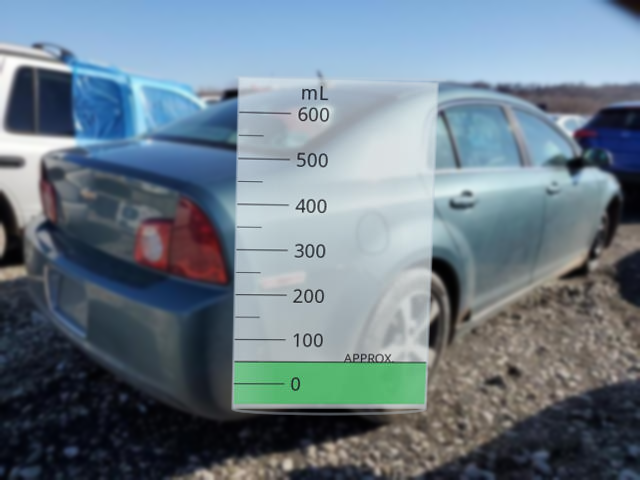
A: 50 mL
